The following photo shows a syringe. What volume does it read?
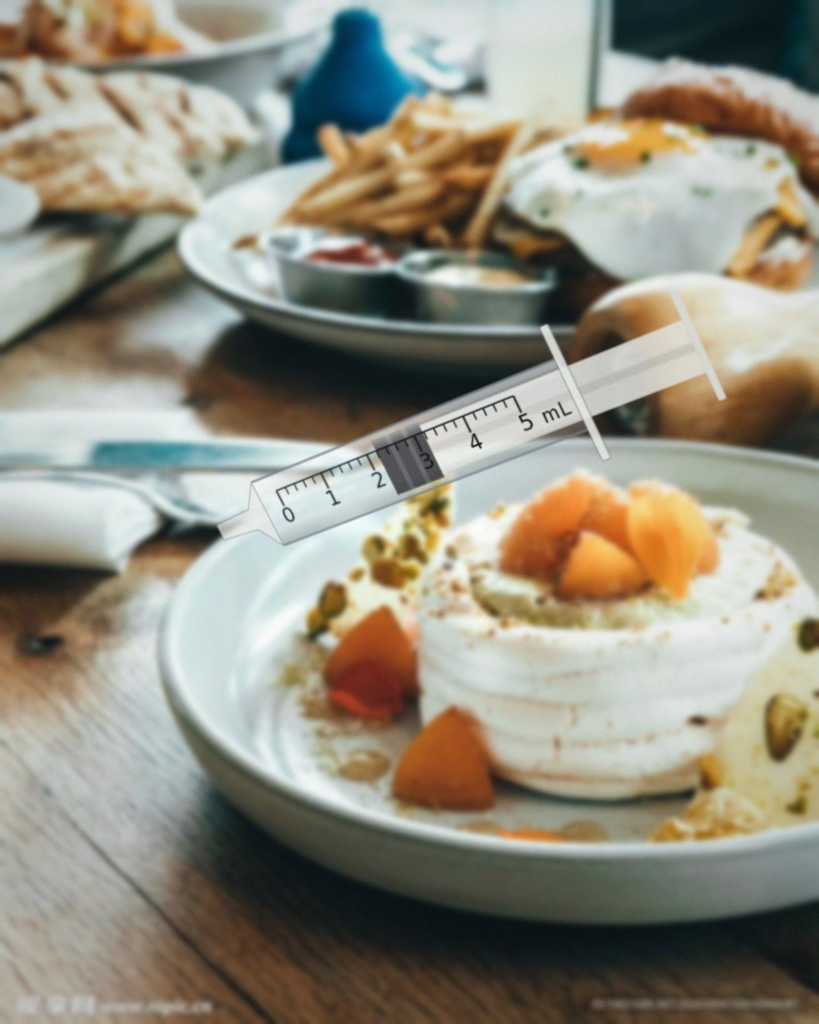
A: 2.2 mL
